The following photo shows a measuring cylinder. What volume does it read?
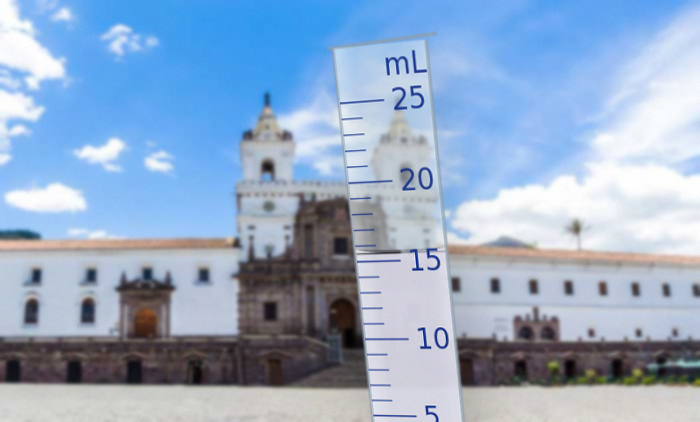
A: 15.5 mL
